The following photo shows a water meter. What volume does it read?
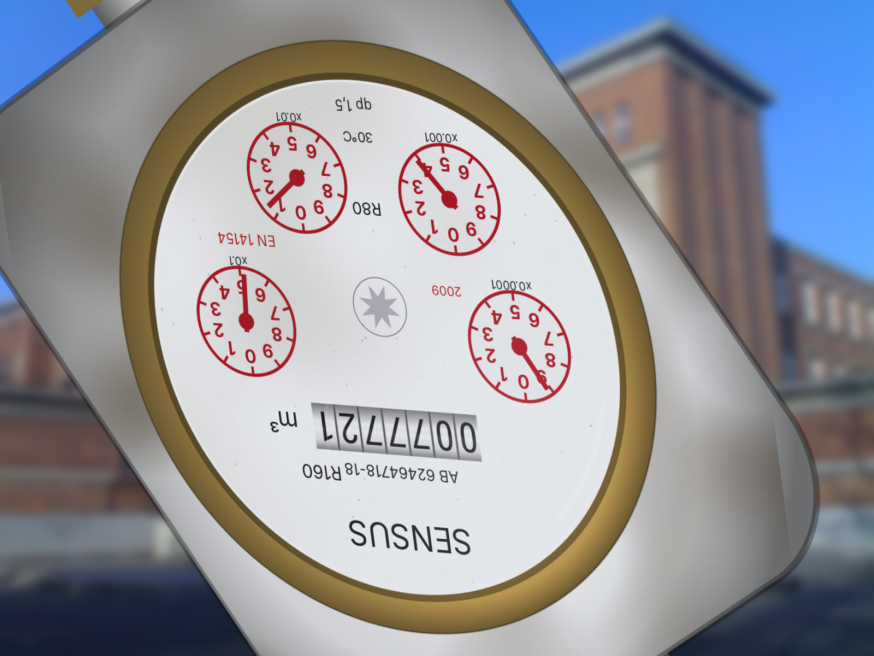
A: 77721.5139 m³
